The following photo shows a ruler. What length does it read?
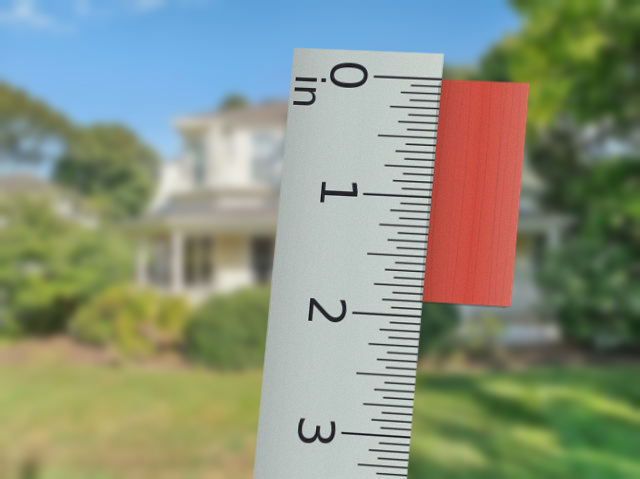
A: 1.875 in
